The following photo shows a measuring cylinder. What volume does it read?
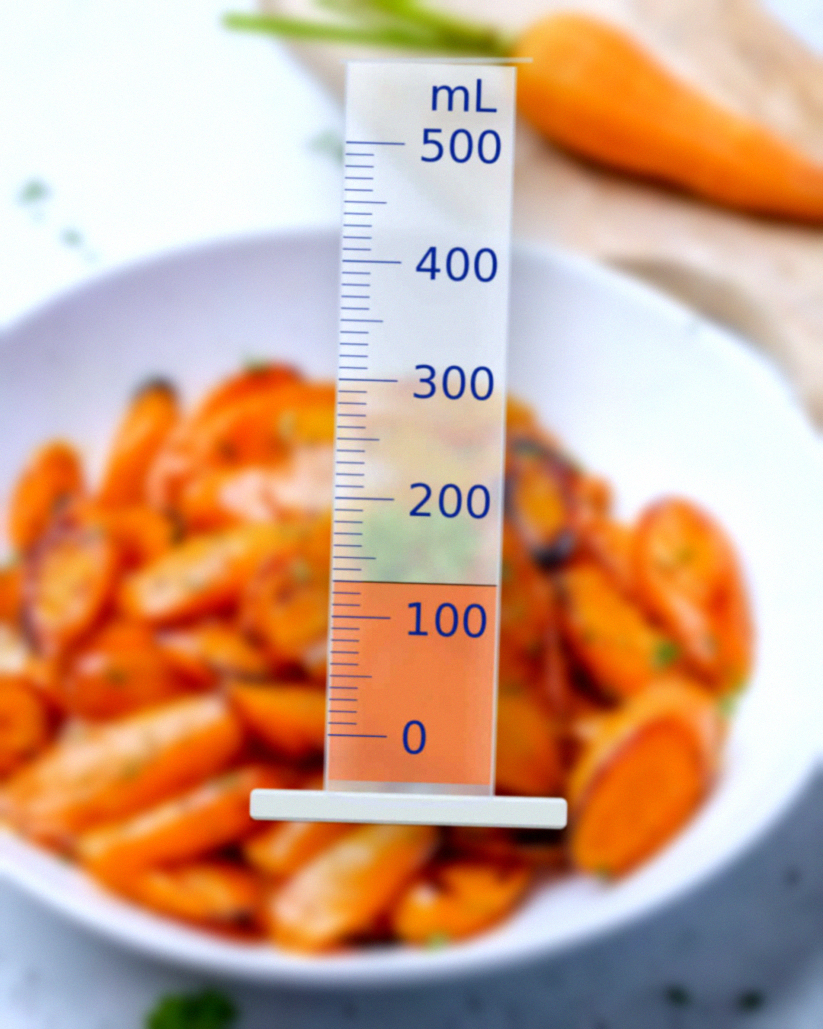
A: 130 mL
